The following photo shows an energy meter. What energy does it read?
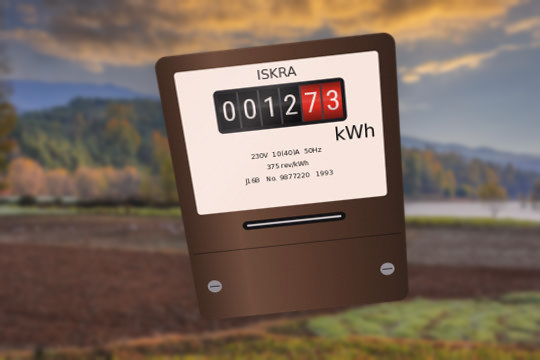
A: 12.73 kWh
